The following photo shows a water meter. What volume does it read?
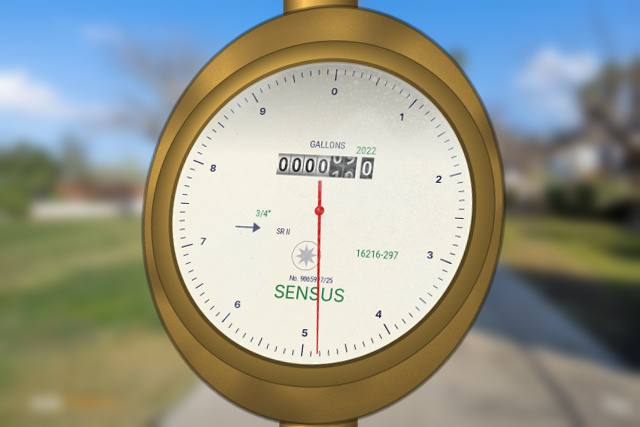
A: 94.8 gal
